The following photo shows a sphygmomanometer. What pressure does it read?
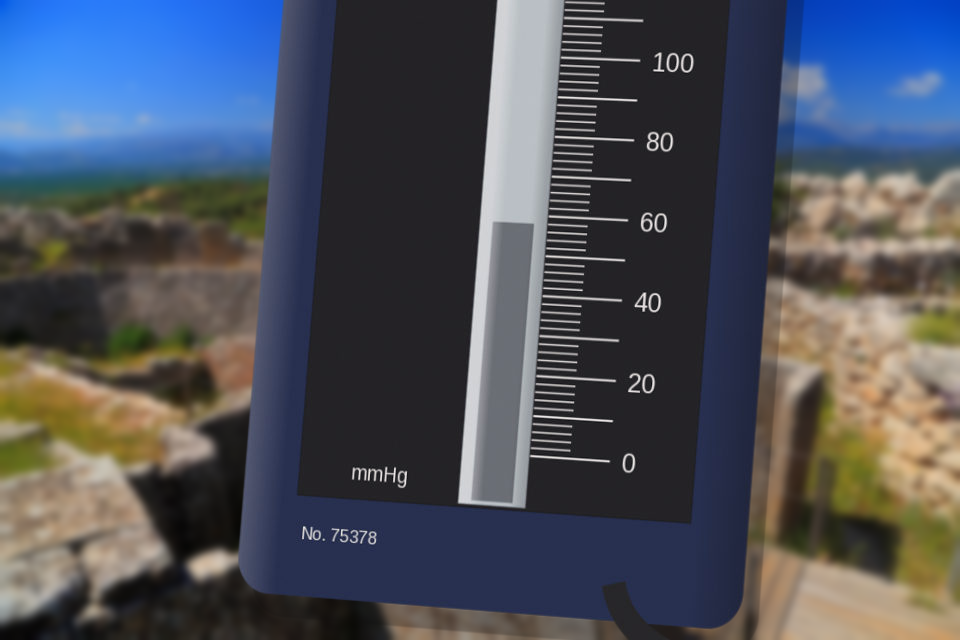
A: 58 mmHg
